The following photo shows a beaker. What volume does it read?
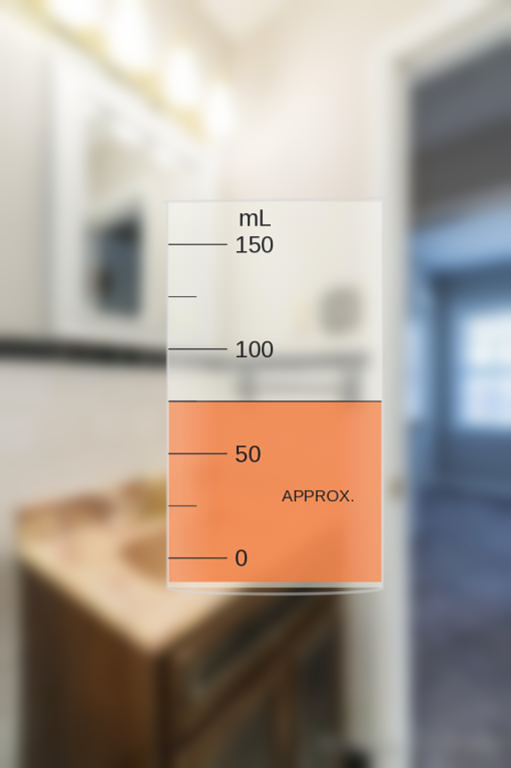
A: 75 mL
